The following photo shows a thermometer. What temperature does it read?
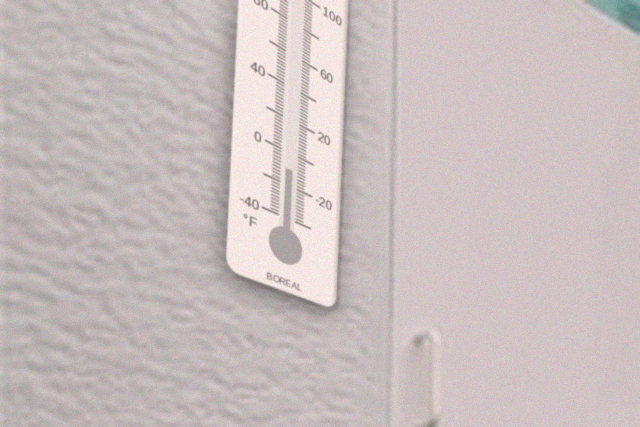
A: -10 °F
